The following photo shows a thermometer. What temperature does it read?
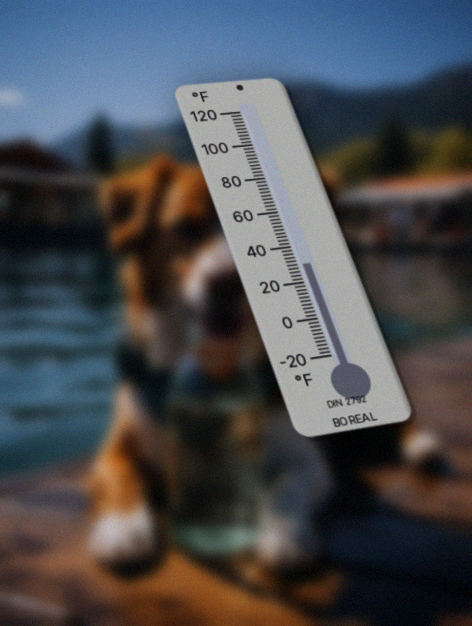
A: 30 °F
